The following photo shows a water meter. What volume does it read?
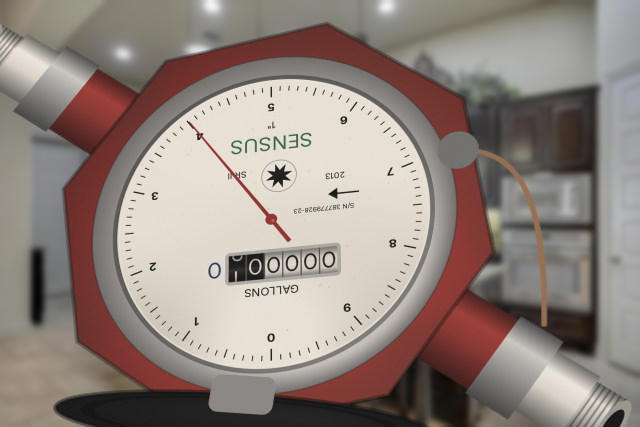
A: 14.0 gal
